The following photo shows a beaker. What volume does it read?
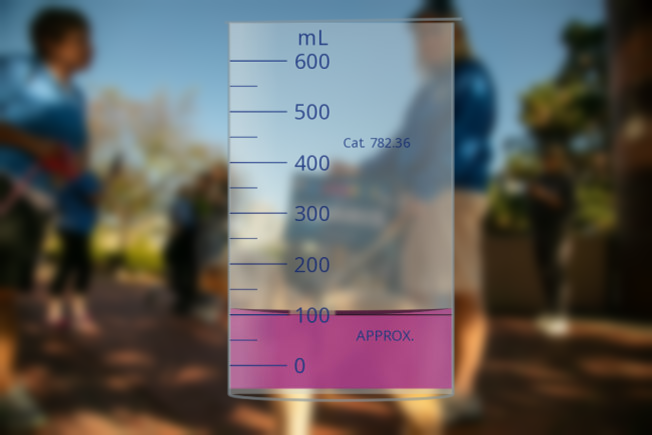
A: 100 mL
